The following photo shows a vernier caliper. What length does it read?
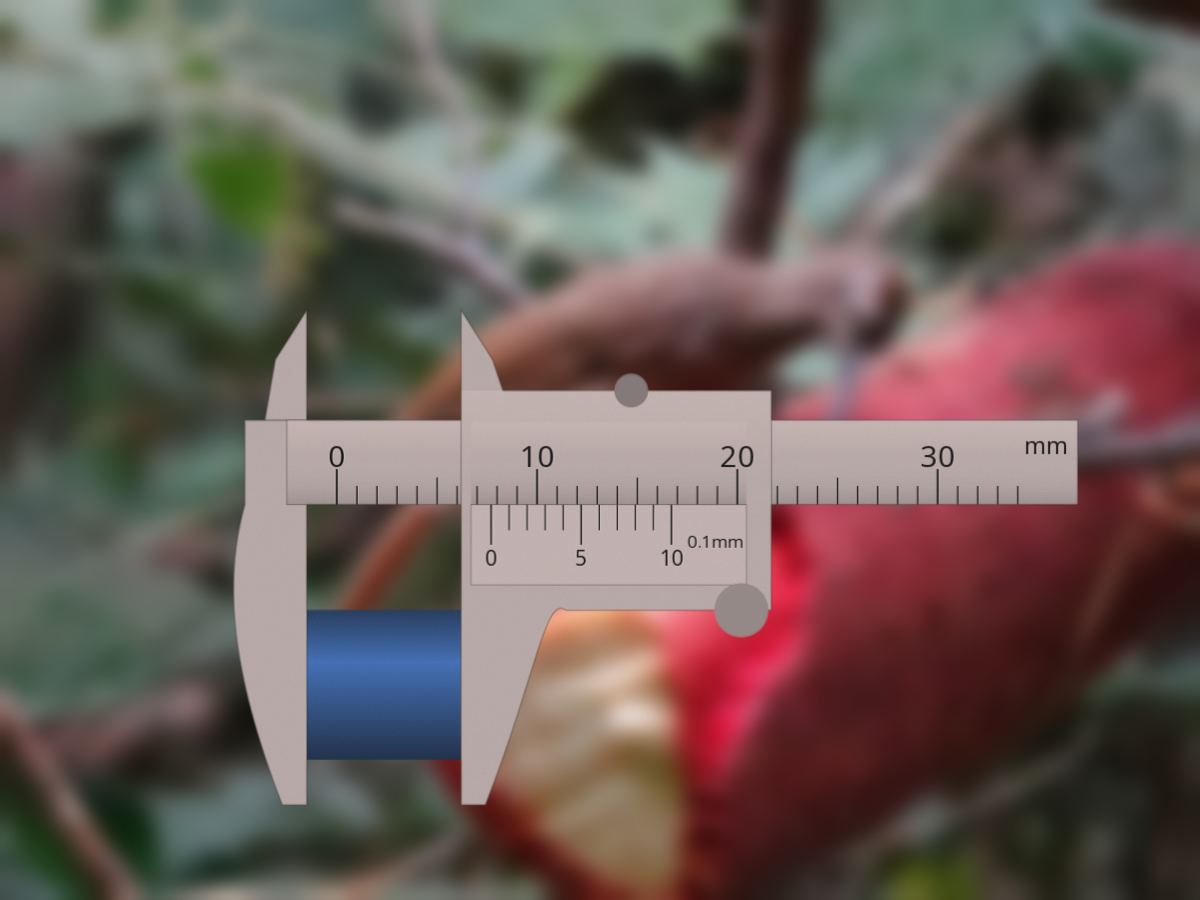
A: 7.7 mm
